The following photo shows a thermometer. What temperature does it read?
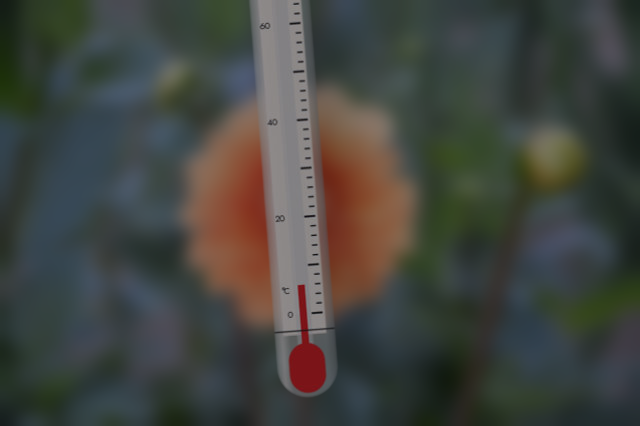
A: 6 °C
